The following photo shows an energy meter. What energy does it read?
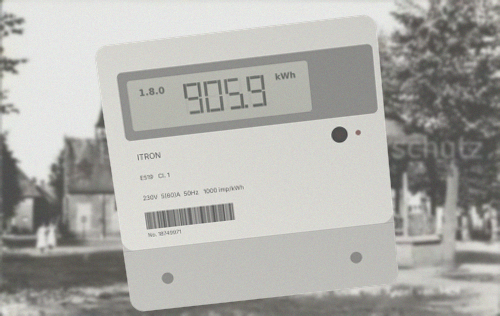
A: 905.9 kWh
